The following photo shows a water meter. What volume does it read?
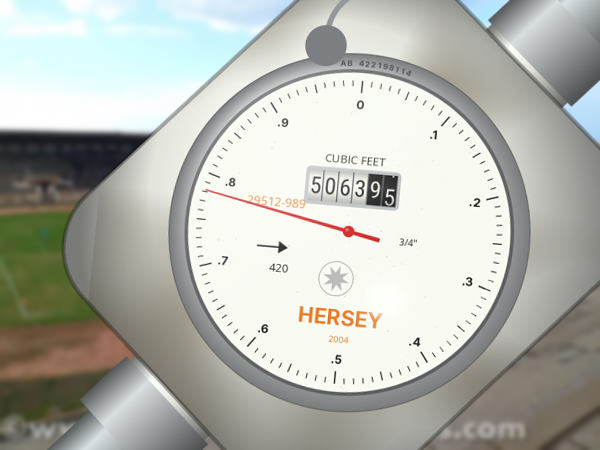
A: 506394.78 ft³
